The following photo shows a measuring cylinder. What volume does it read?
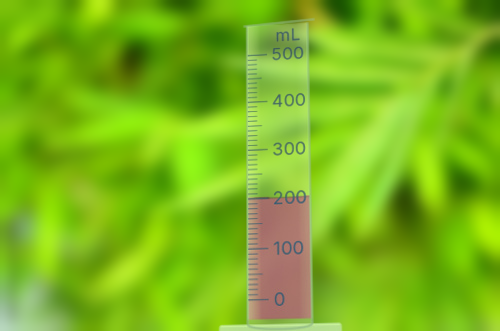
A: 200 mL
